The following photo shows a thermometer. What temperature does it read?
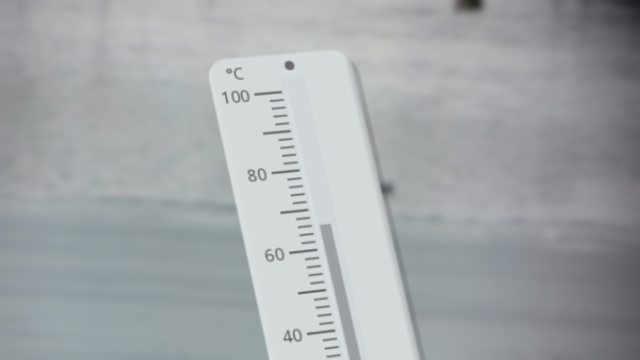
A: 66 °C
